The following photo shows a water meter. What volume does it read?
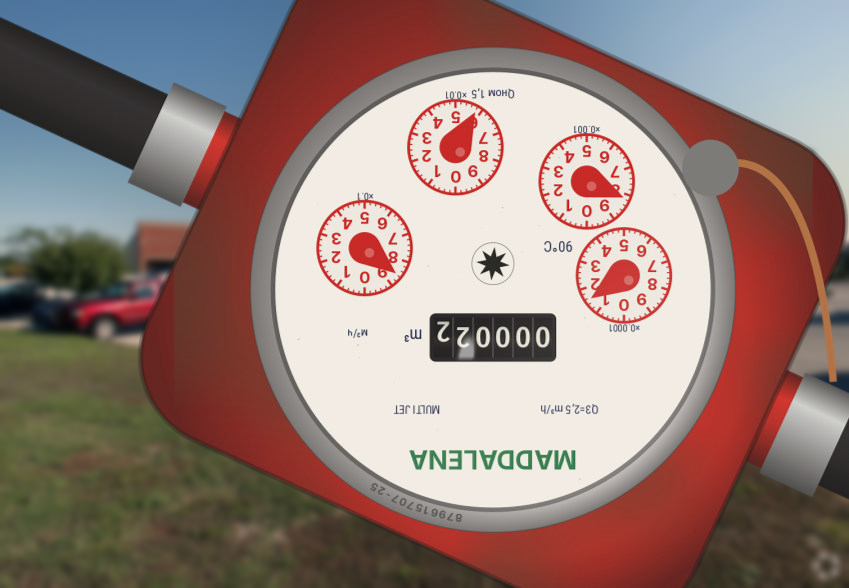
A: 21.8581 m³
